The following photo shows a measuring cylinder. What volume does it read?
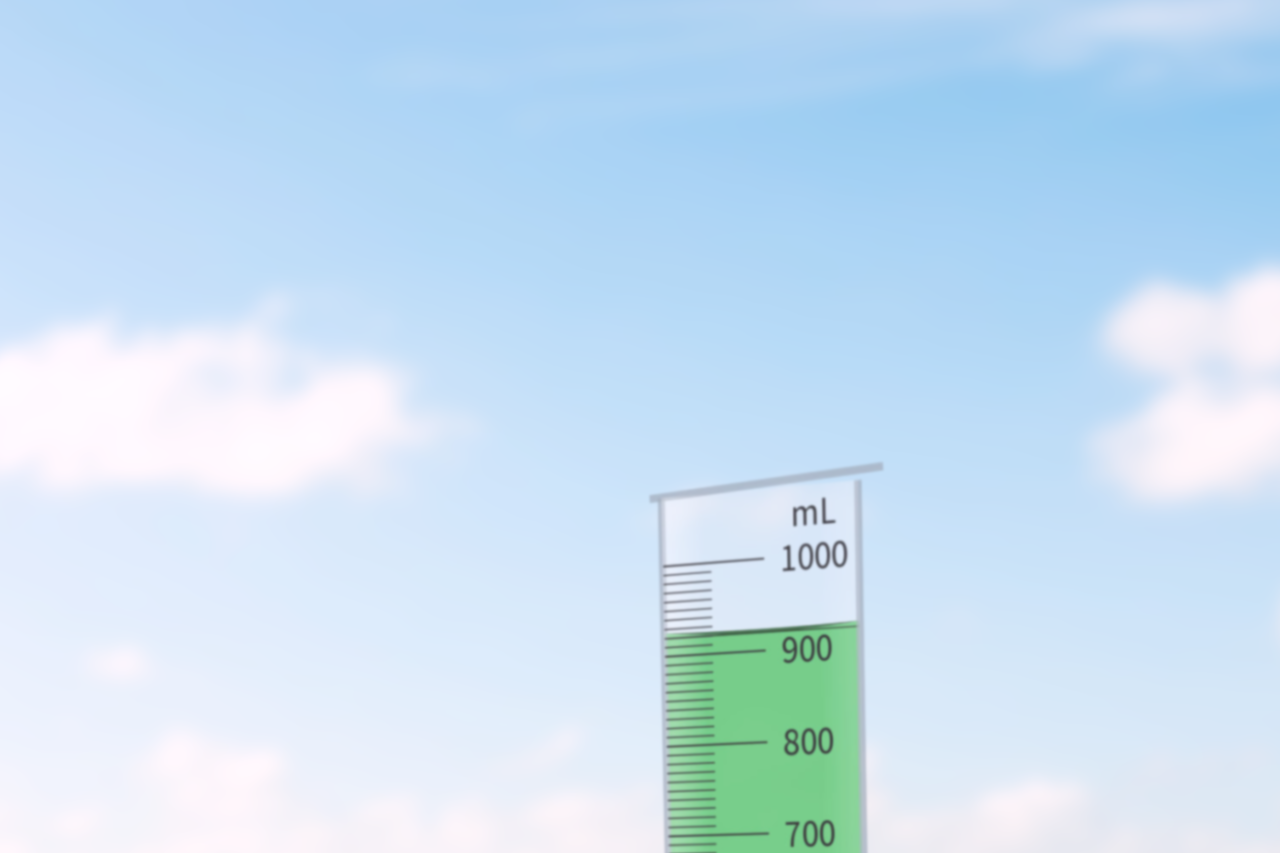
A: 920 mL
